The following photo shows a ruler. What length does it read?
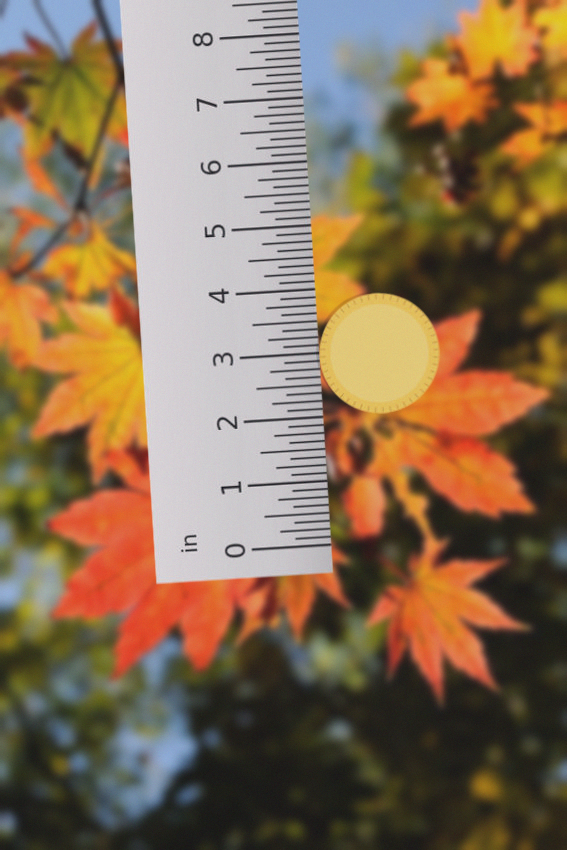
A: 1.875 in
